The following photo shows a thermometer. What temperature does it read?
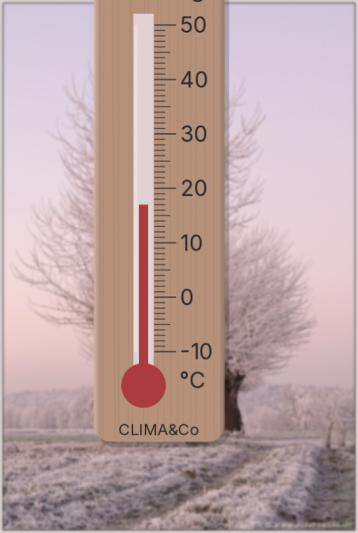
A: 17 °C
